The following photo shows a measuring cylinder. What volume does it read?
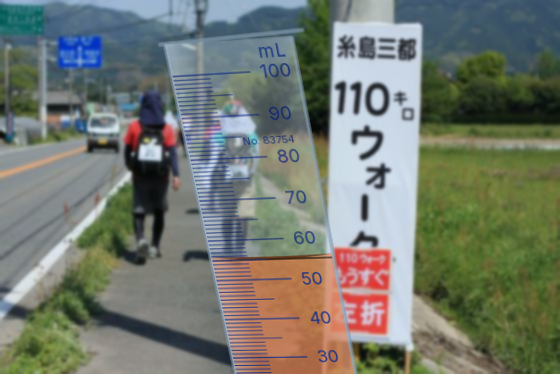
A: 55 mL
